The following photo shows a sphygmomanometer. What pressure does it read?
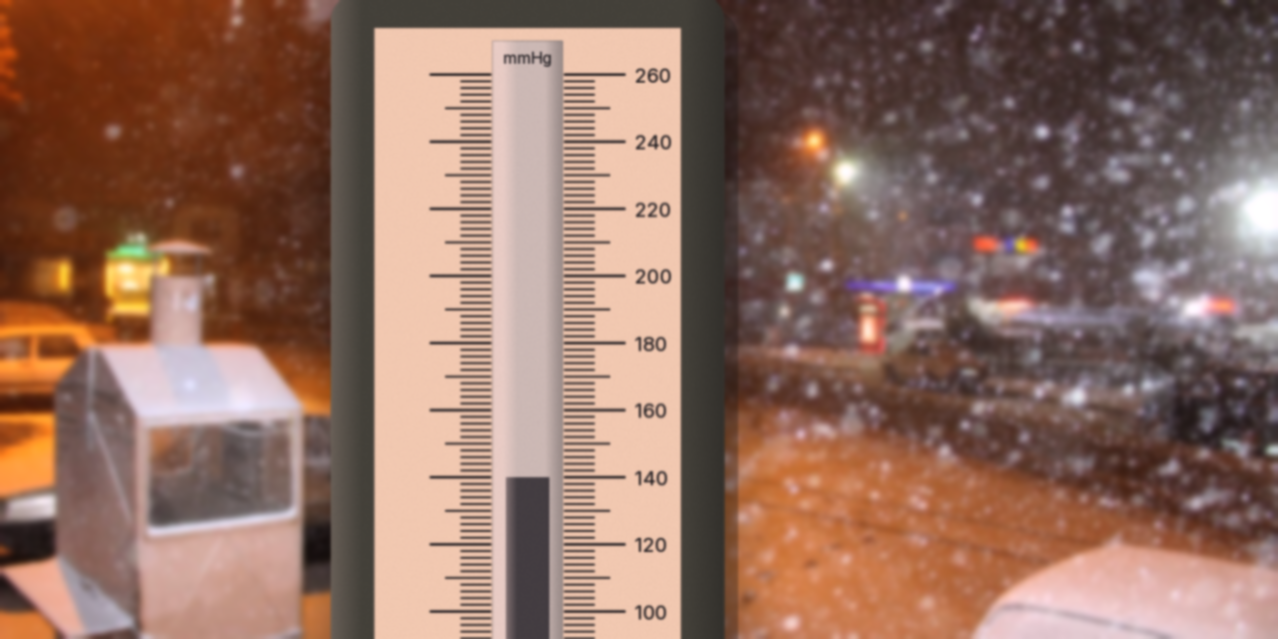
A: 140 mmHg
